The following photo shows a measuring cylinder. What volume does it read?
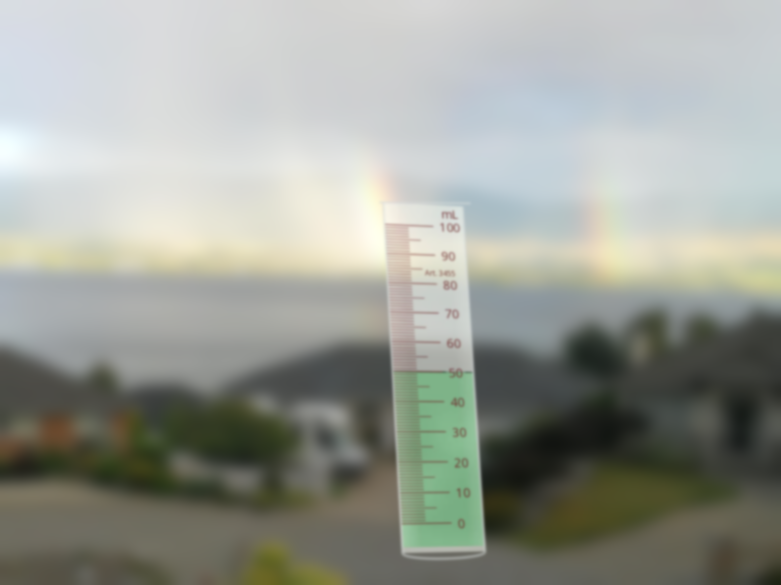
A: 50 mL
